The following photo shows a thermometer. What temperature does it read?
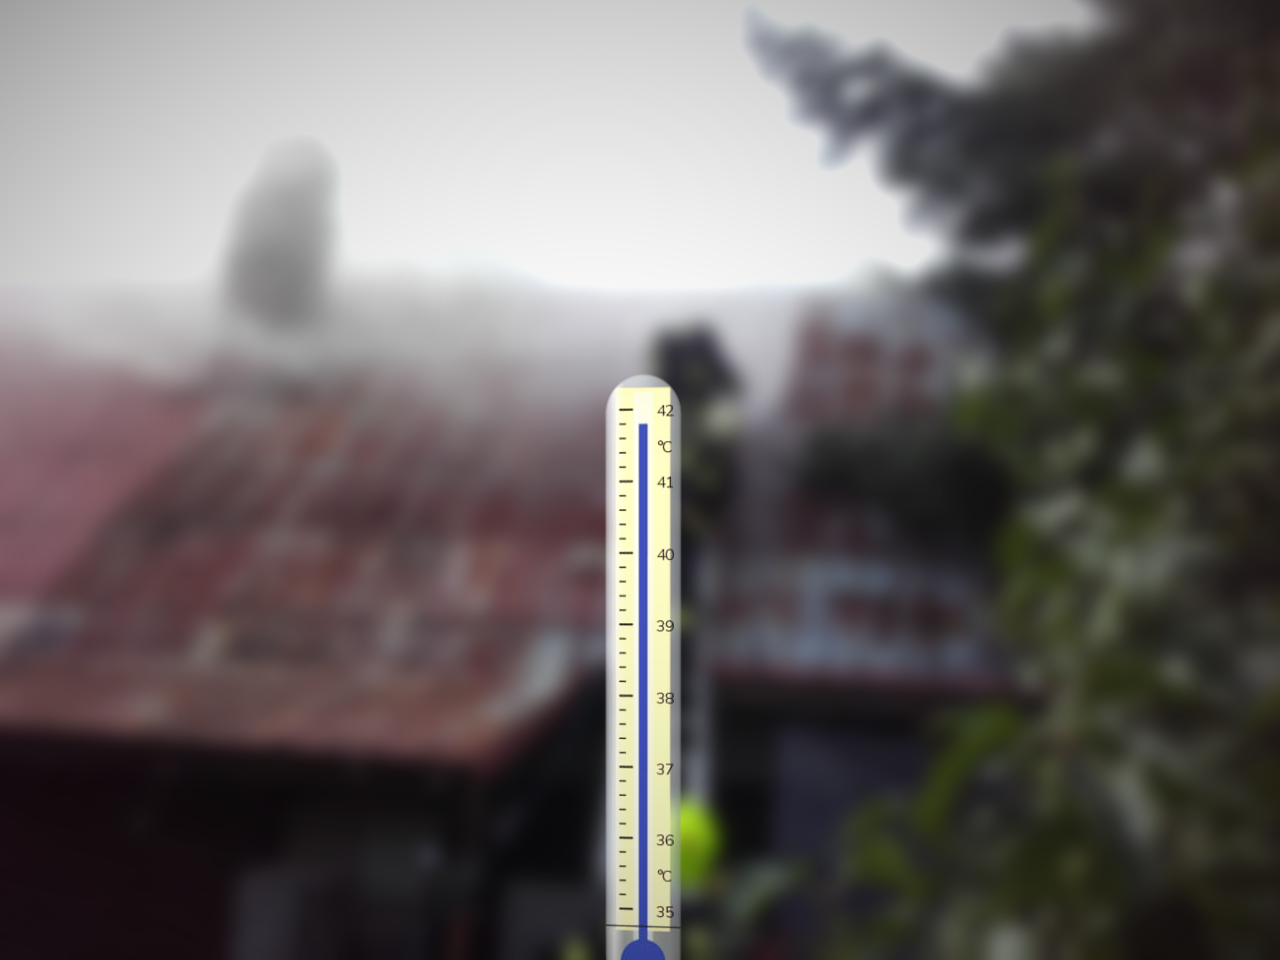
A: 41.8 °C
